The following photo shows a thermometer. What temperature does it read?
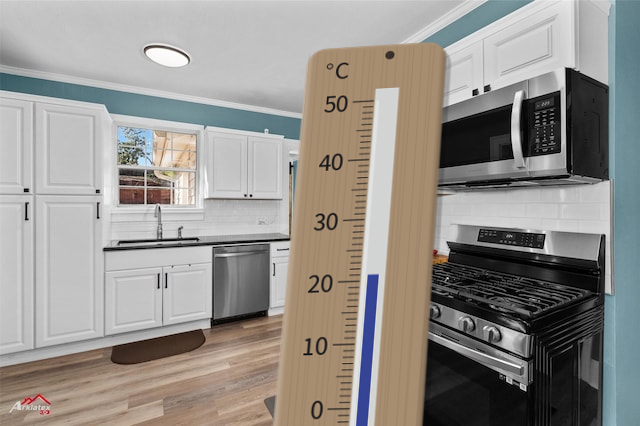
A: 21 °C
